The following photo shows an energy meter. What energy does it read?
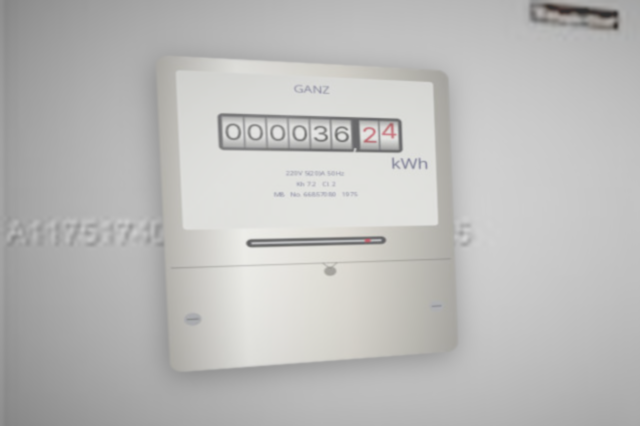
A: 36.24 kWh
